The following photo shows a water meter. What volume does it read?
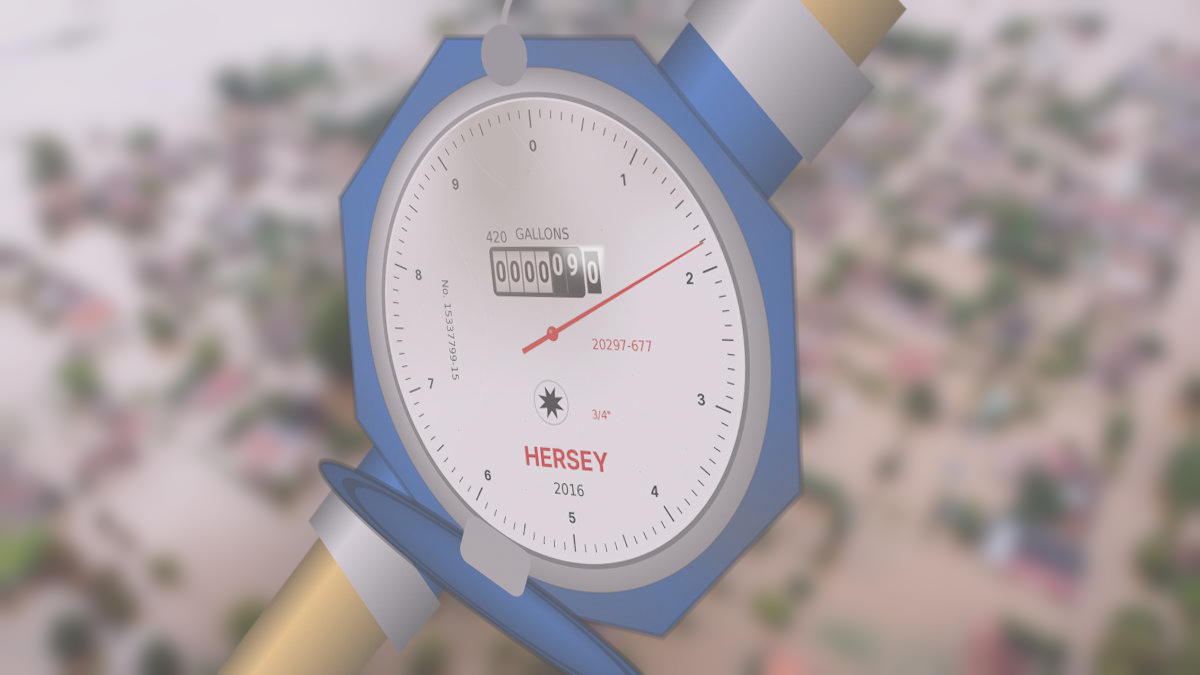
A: 91.8 gal
